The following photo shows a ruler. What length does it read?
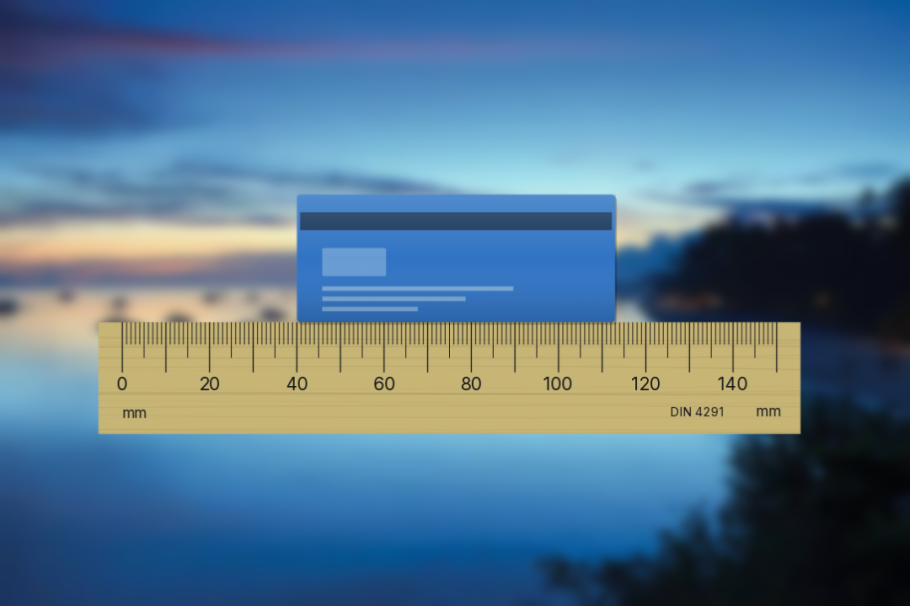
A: 73 mm
